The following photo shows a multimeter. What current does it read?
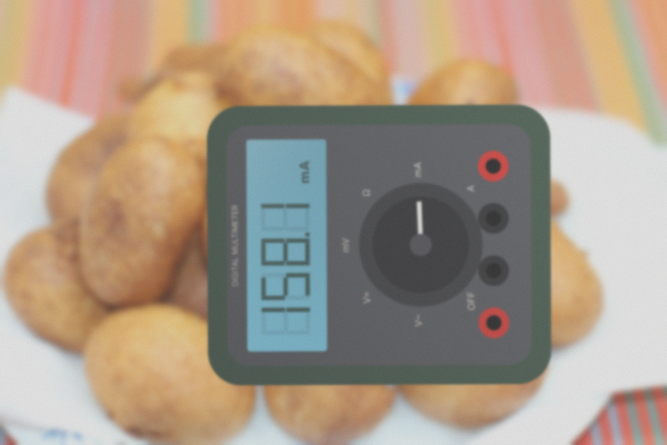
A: 158.1 mA
